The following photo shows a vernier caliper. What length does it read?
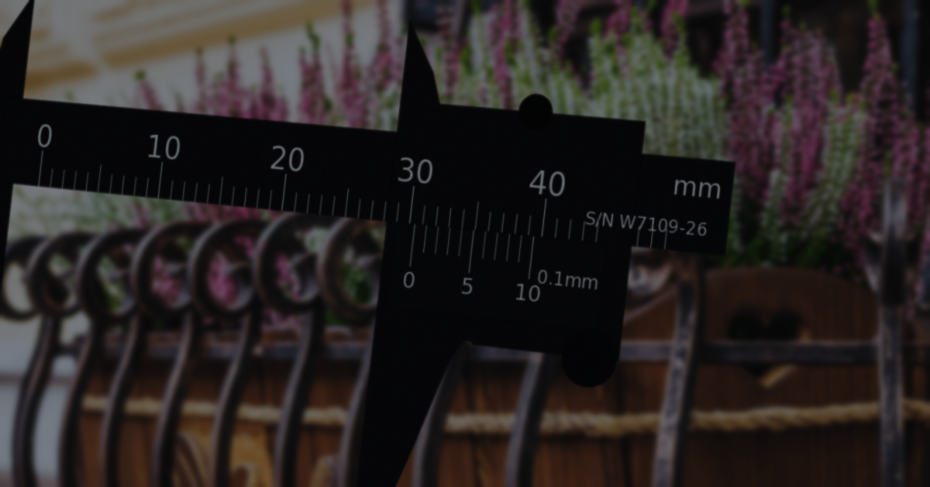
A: 30.4 mm
